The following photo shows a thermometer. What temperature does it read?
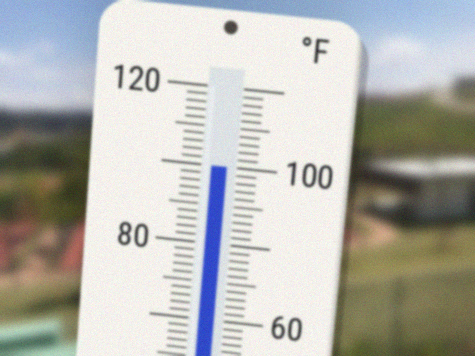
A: 100 °F
